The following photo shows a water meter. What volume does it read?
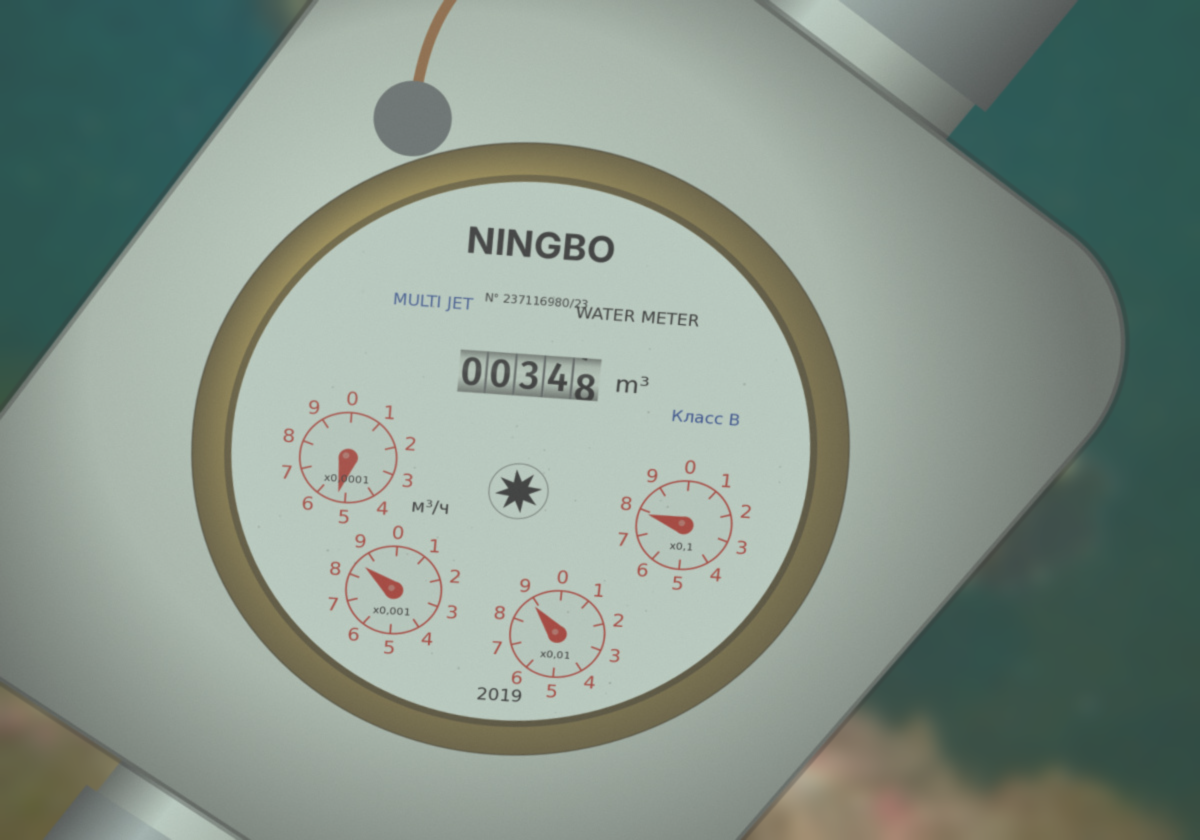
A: 347.7885 m³
